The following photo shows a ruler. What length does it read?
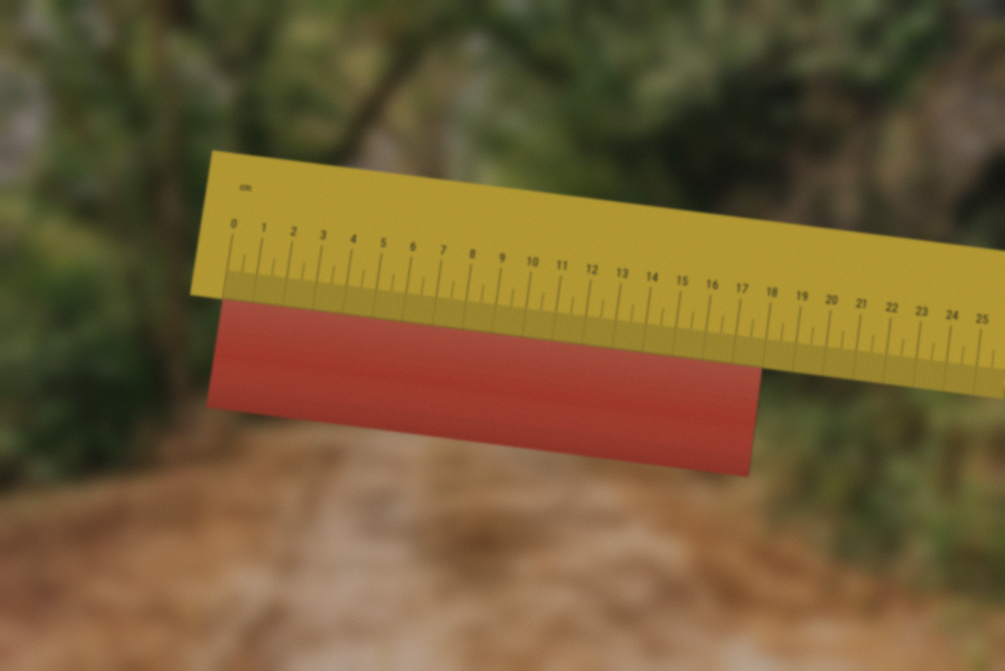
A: 18 cm
